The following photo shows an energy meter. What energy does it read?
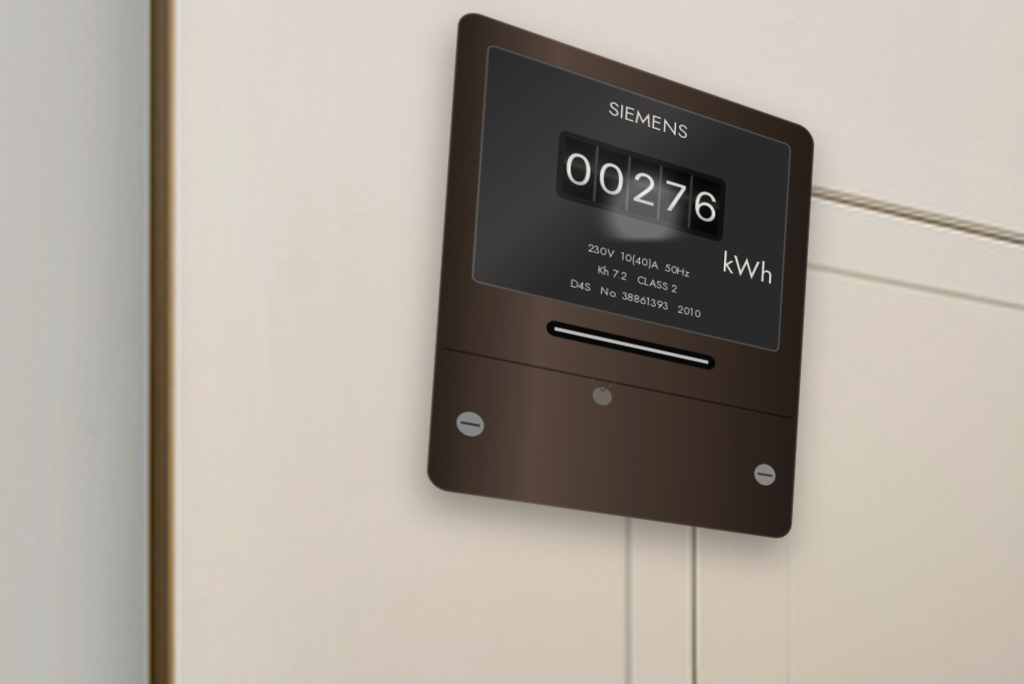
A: 276 kWh
